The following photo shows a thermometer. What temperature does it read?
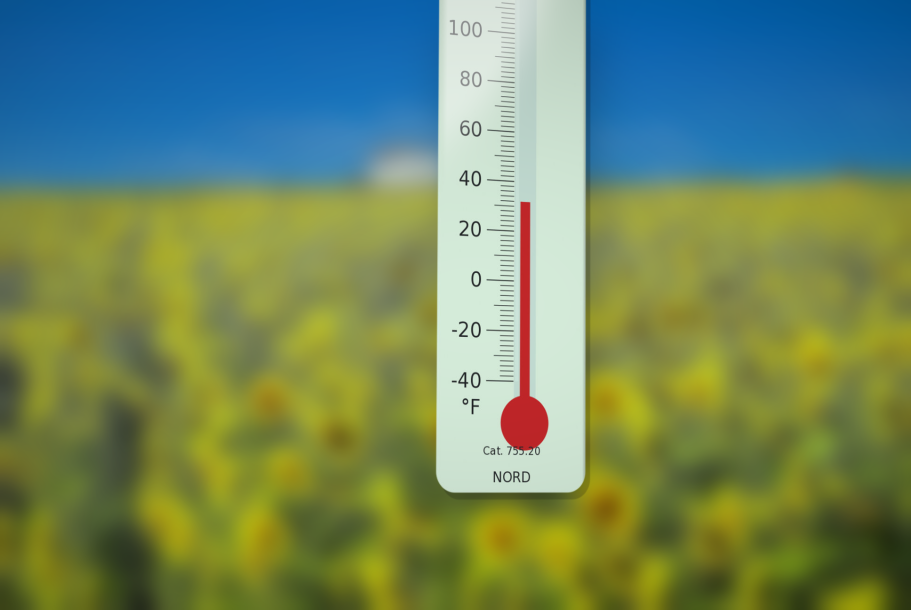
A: 32 °F
